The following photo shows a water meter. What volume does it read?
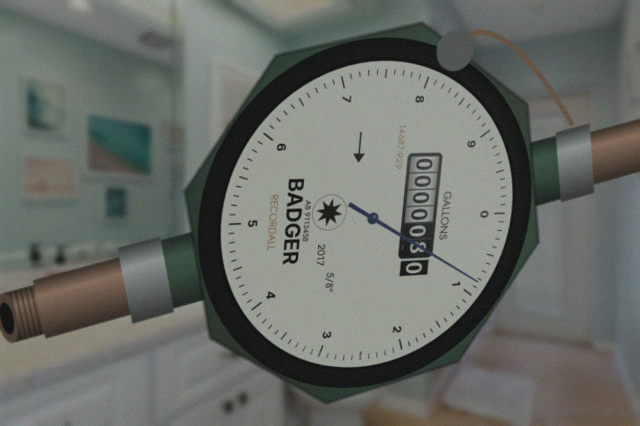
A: 80.8 gal
